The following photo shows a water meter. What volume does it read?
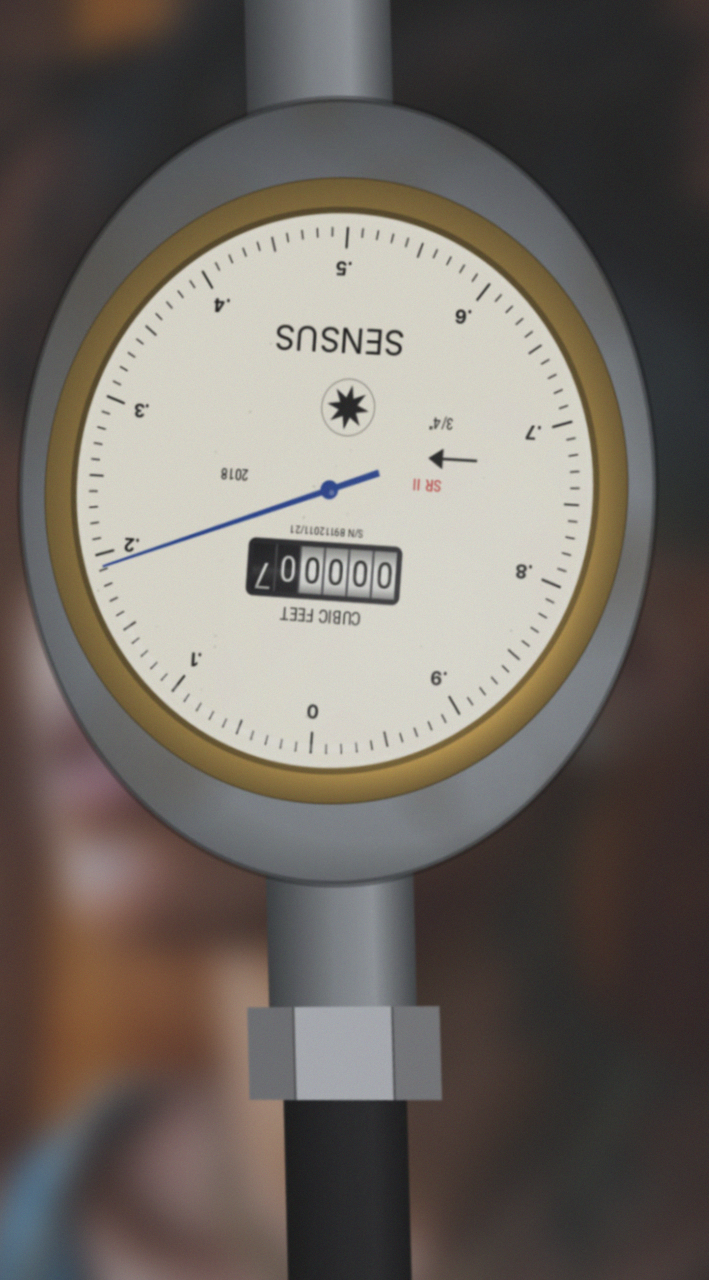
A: 7.19 ft³
